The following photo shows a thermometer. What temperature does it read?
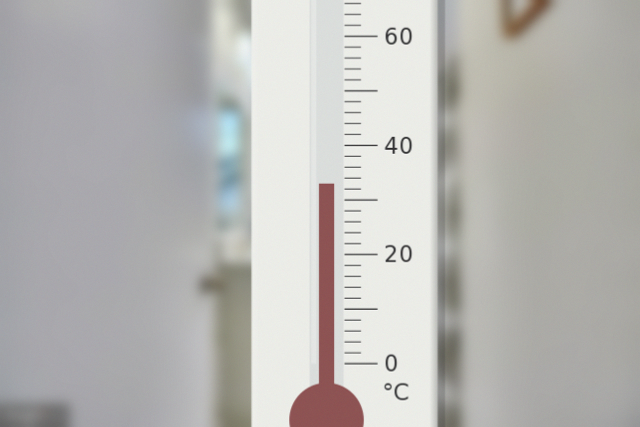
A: 33 °C
